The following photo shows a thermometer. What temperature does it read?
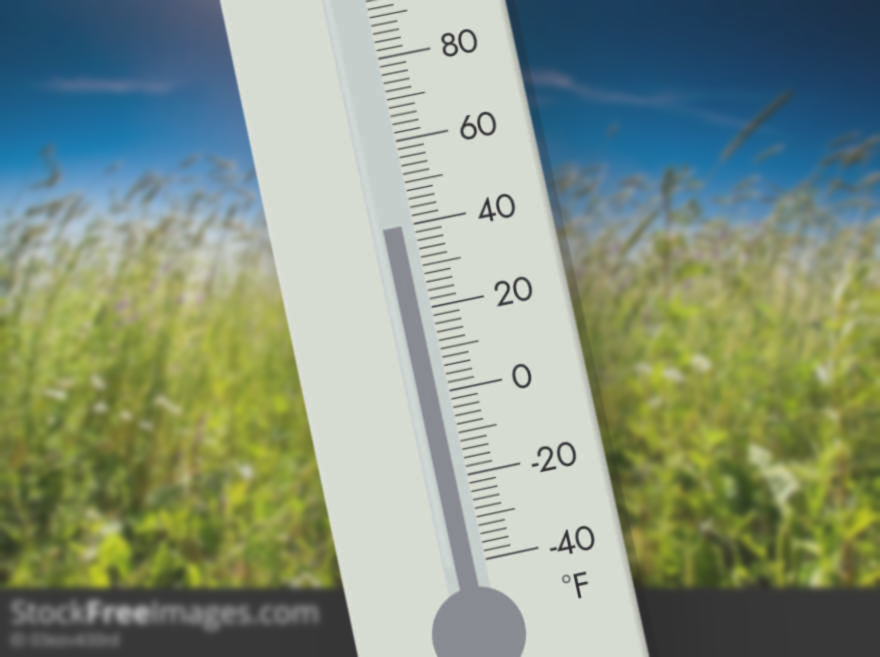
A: 40 °F
